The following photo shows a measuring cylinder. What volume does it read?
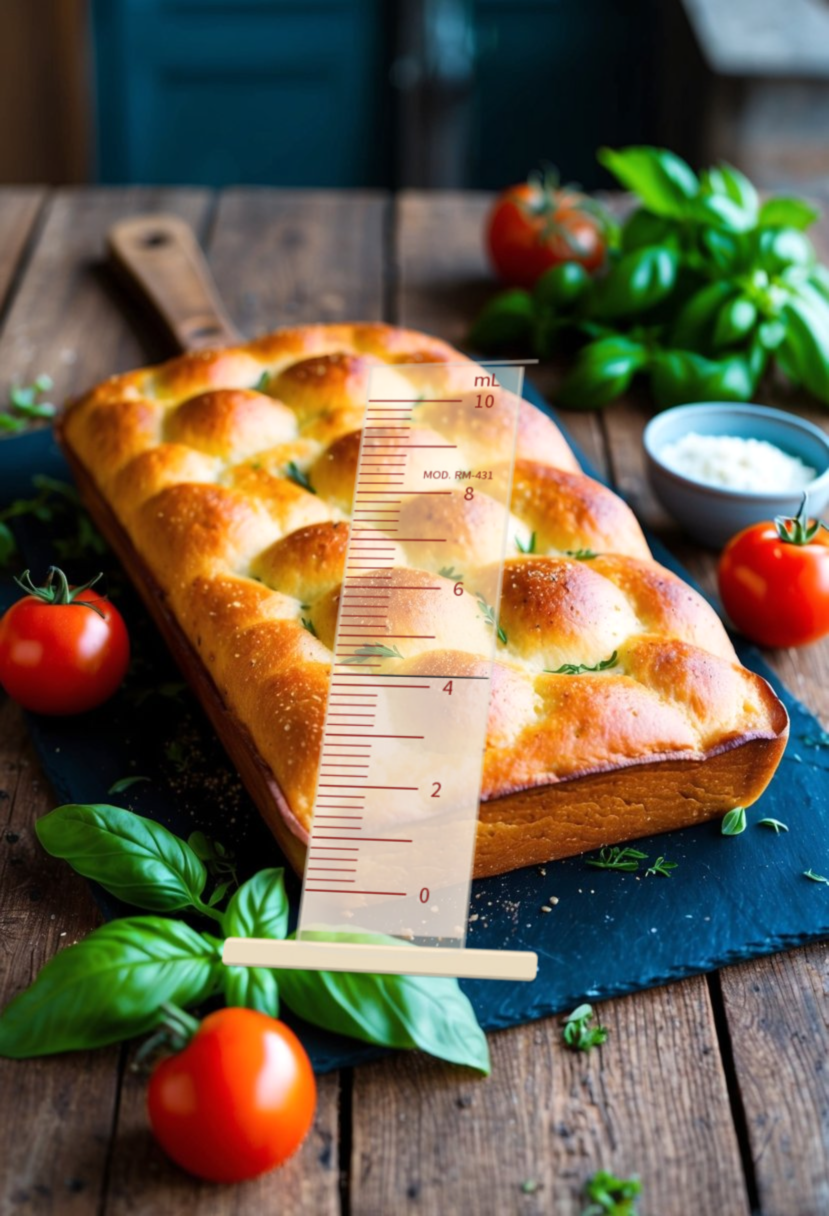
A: 4.2 mL
